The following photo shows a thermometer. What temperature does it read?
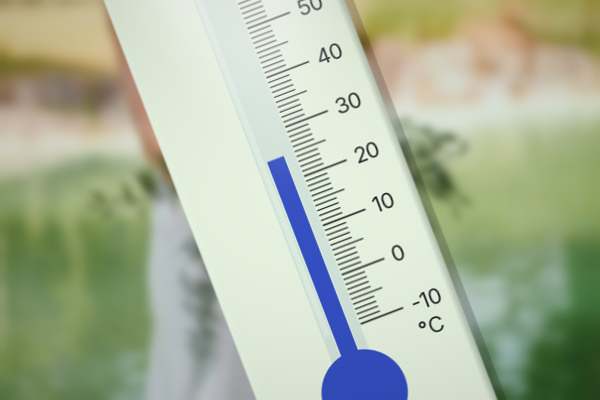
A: 25 °C
